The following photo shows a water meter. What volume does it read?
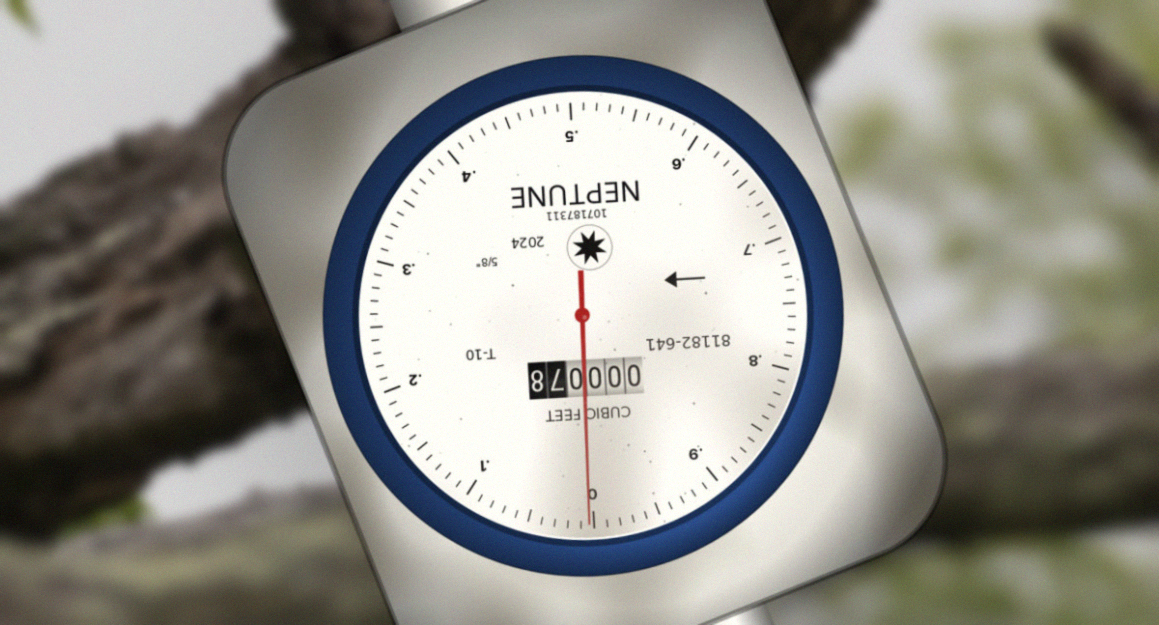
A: 78.00 ft³
